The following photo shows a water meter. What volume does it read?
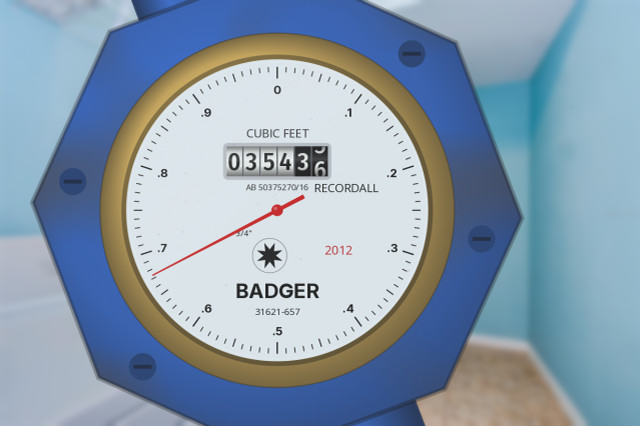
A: 35435.67 ft³
